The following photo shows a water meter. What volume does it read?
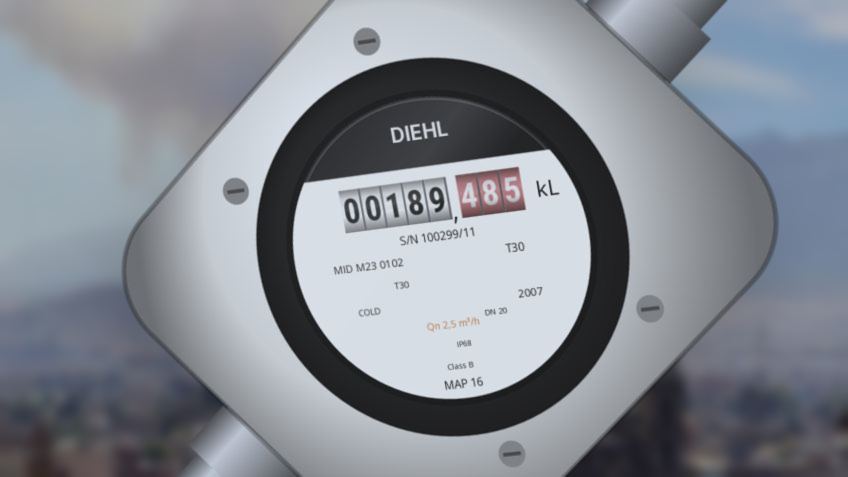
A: 189.485 kL
